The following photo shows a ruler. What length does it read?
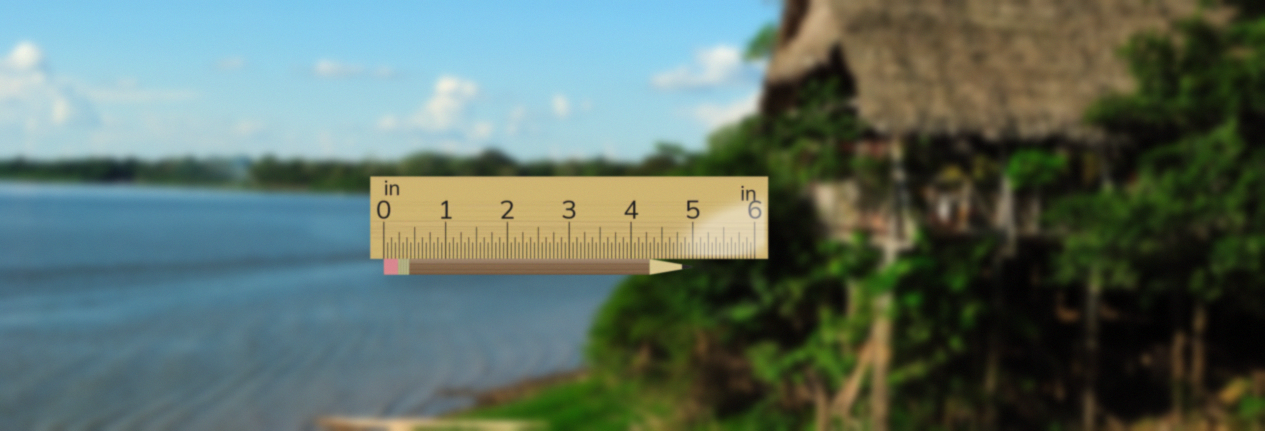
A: 5 in
